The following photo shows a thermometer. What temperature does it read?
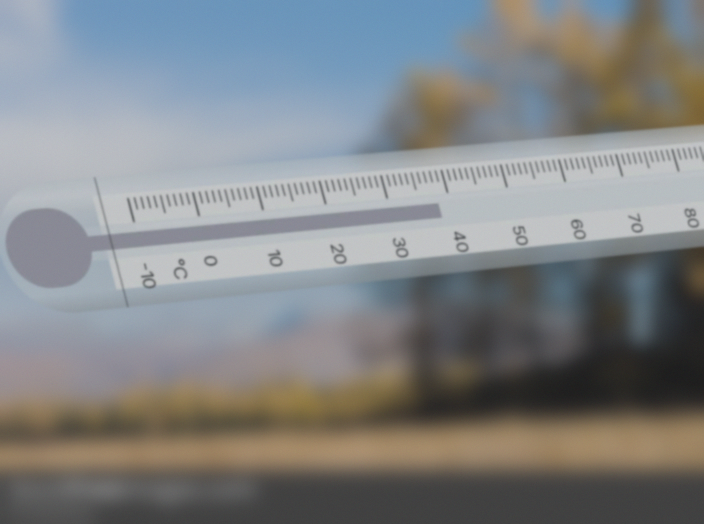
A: 38 °C
